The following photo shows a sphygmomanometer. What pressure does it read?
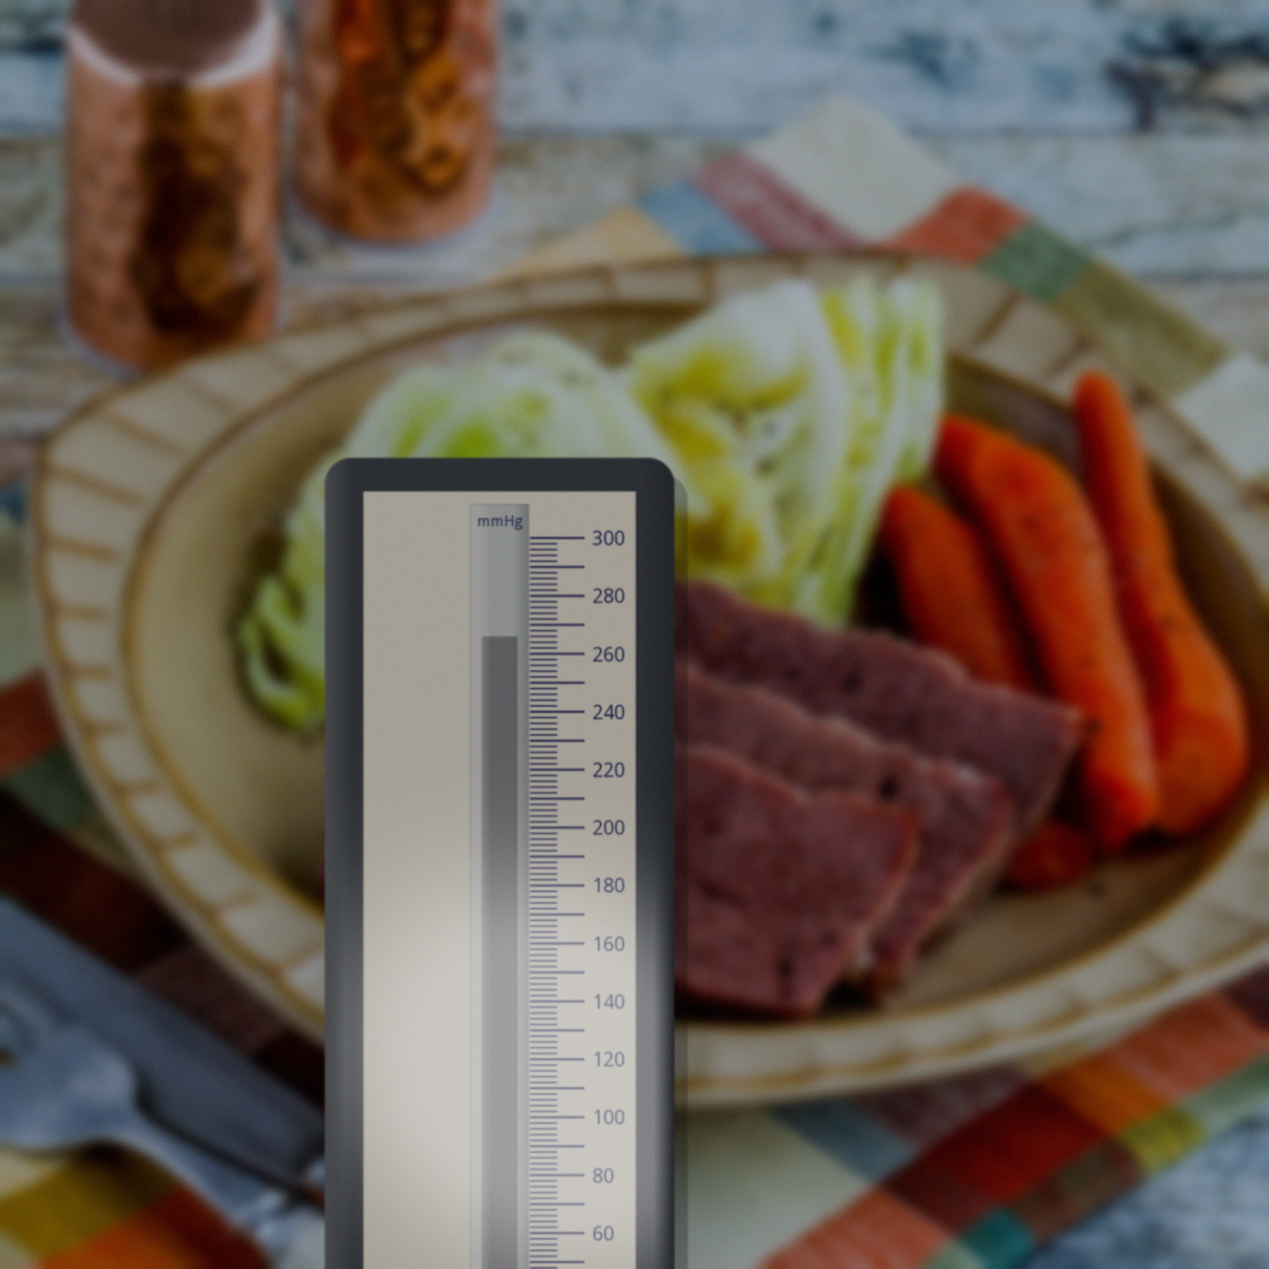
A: 266 mmHg
